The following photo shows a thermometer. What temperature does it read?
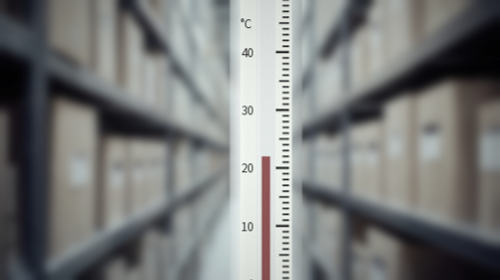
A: 22 °C
